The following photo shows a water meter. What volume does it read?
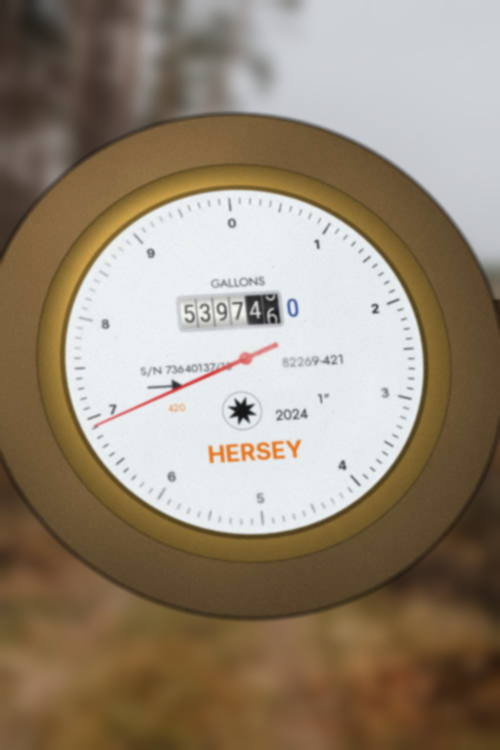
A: 5397456.9 gal
